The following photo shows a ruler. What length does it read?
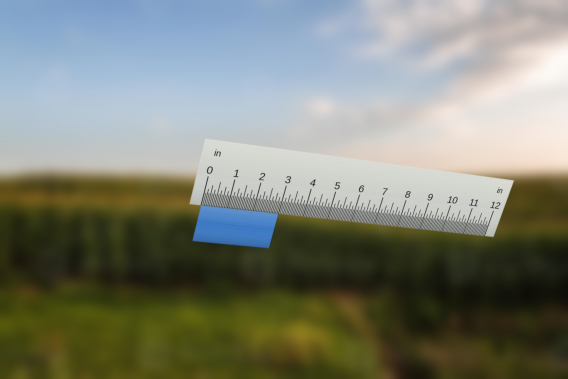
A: 3 in
